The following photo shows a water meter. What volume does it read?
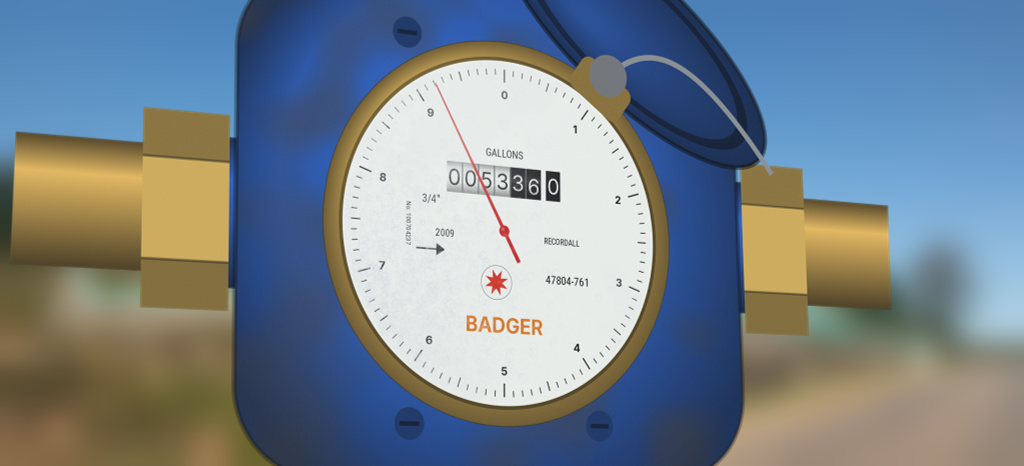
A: 53359.2 gal
